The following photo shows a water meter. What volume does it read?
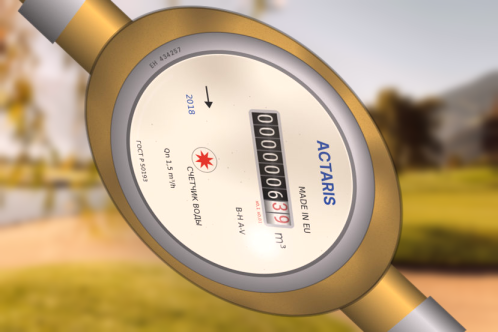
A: 6.39 m³
